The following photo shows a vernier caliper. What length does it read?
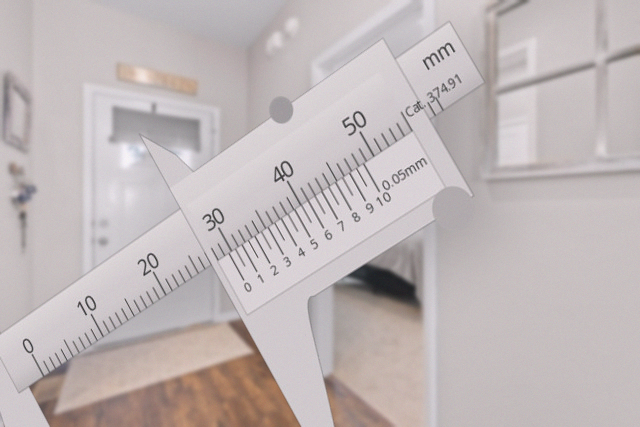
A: 29.6 mm
